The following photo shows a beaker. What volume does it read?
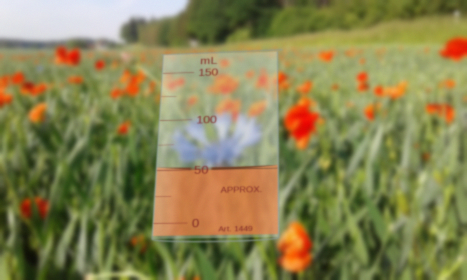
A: 50 mL
